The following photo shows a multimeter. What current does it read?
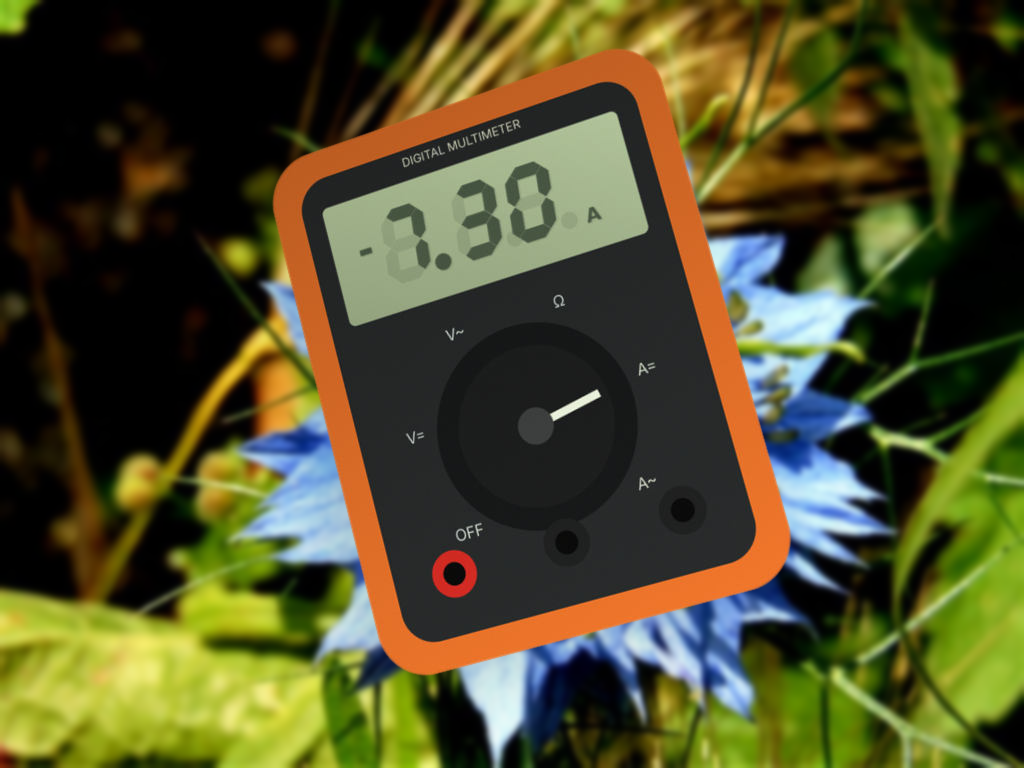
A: -7.30 A
